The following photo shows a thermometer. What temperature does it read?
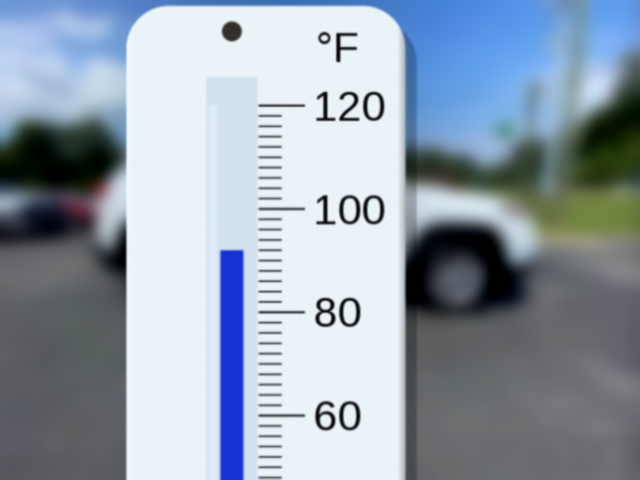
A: 92 °F
